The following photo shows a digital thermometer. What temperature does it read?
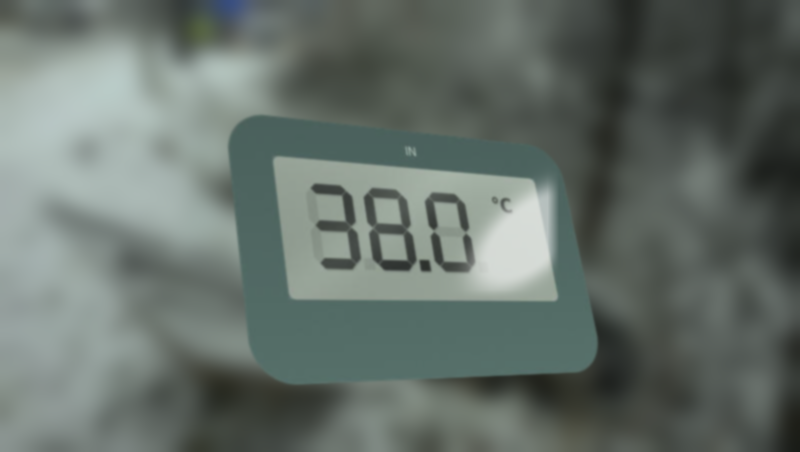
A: 38.0 °C
